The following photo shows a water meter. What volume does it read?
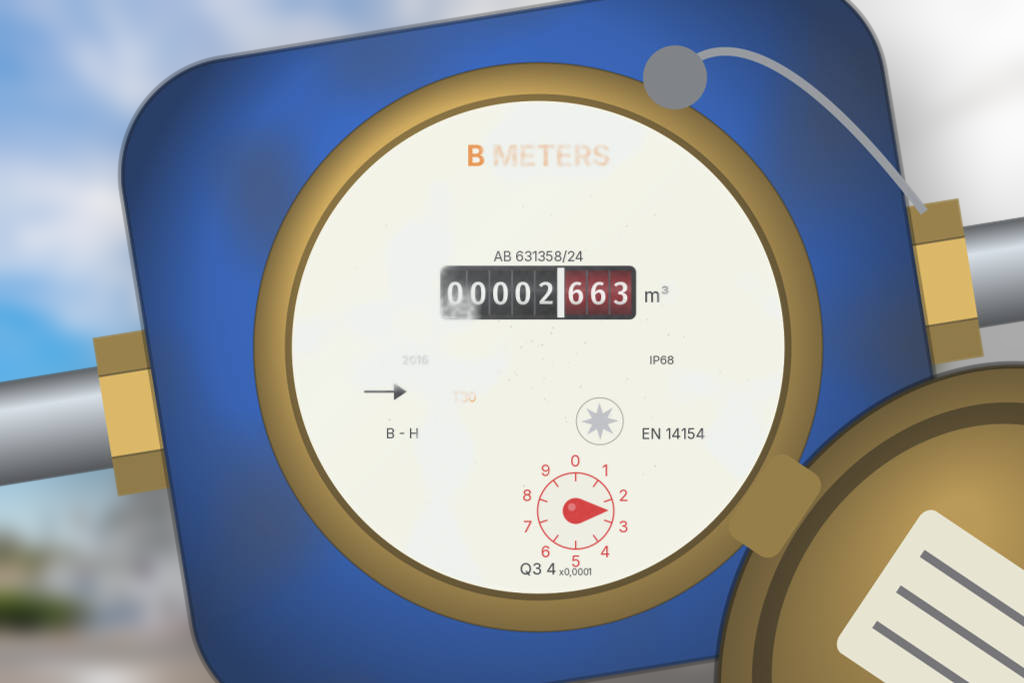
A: 2.6632 m³
